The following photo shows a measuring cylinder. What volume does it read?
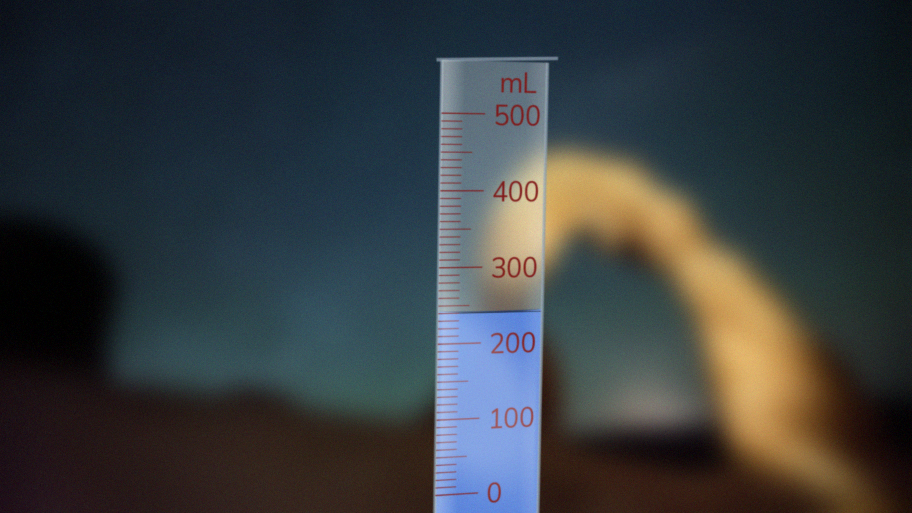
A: 240 mL
